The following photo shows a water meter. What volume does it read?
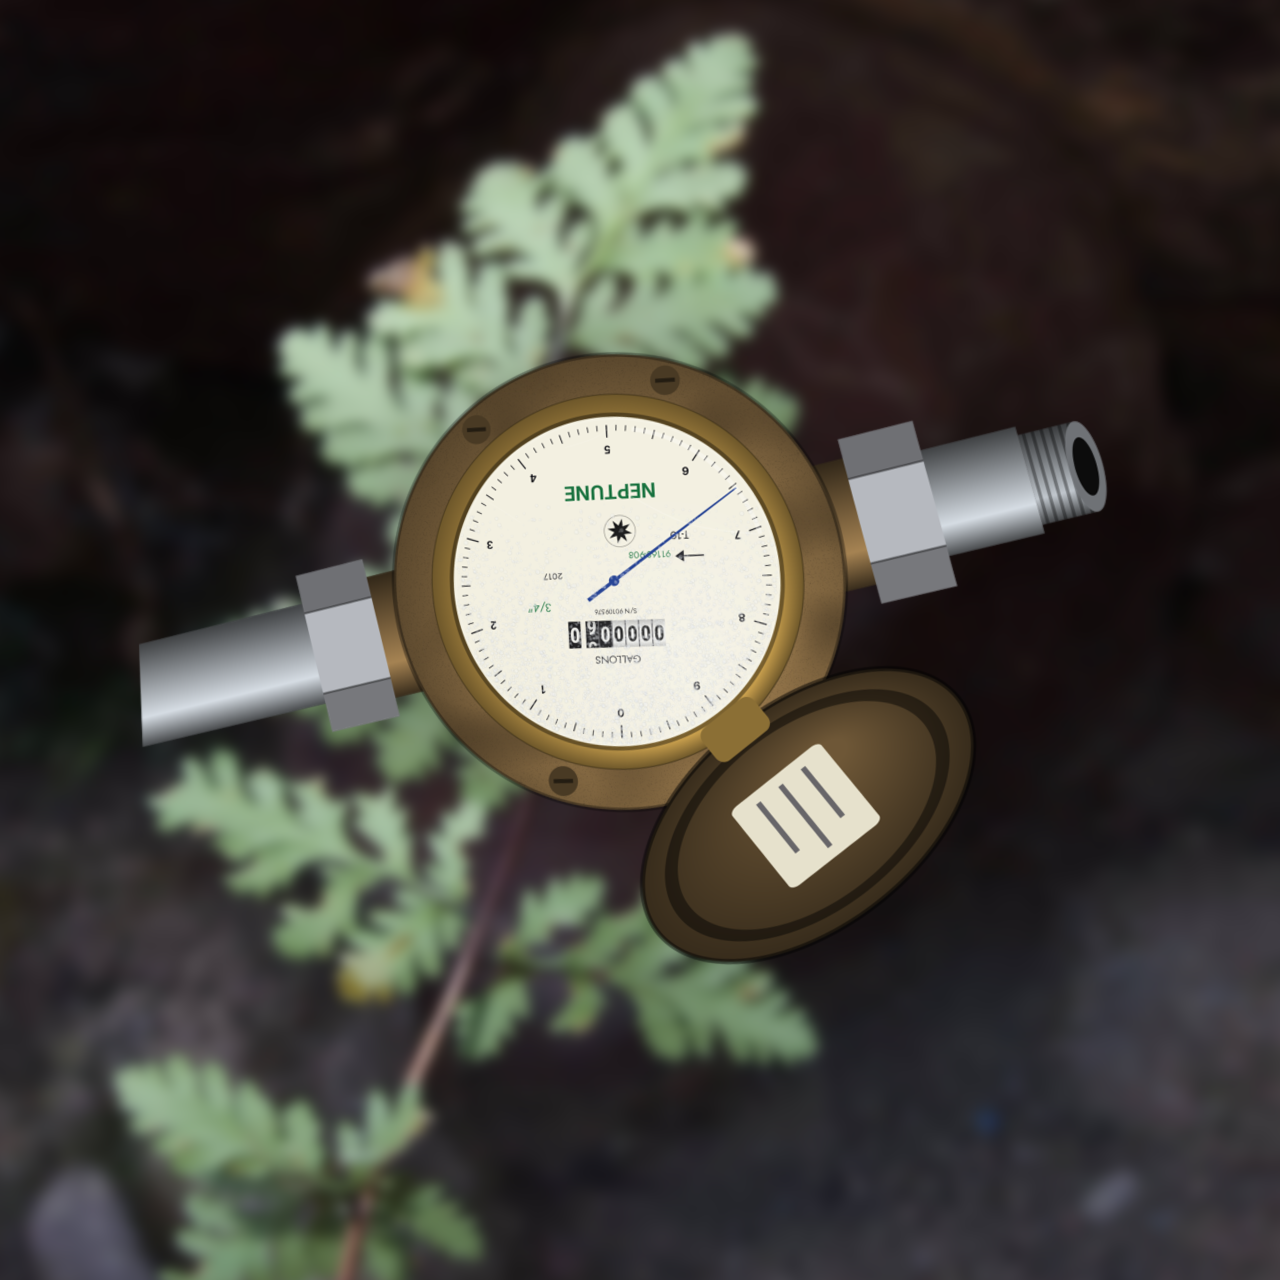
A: 56.5 gal
